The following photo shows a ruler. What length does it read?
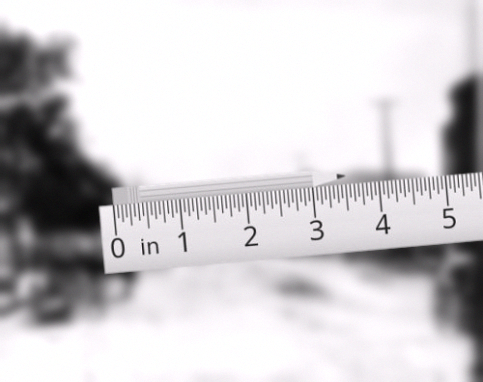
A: 3.5 in
